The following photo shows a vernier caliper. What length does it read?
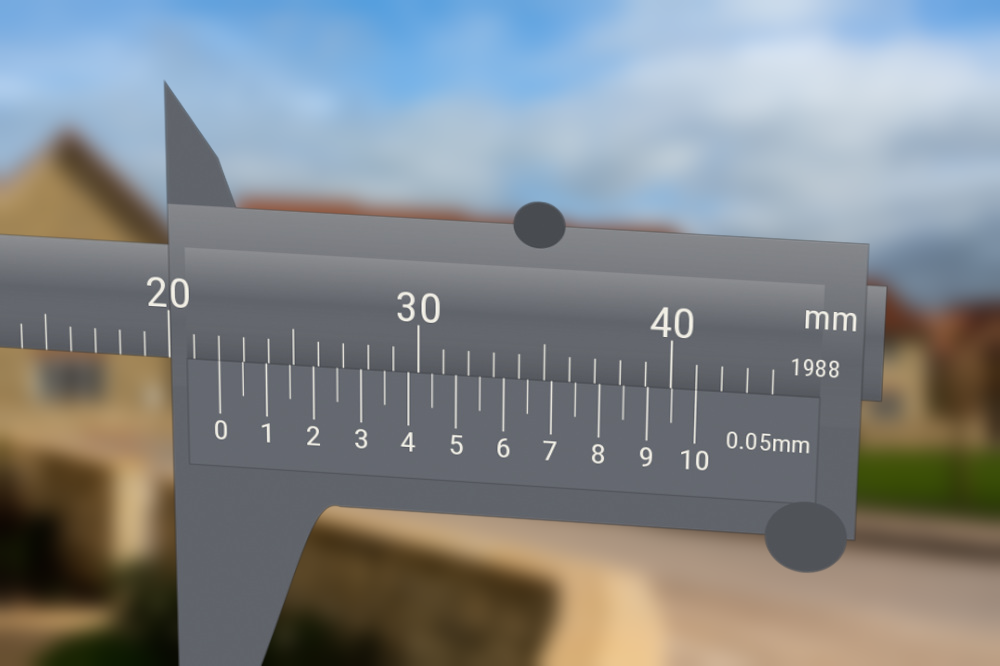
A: 22.00 mm
